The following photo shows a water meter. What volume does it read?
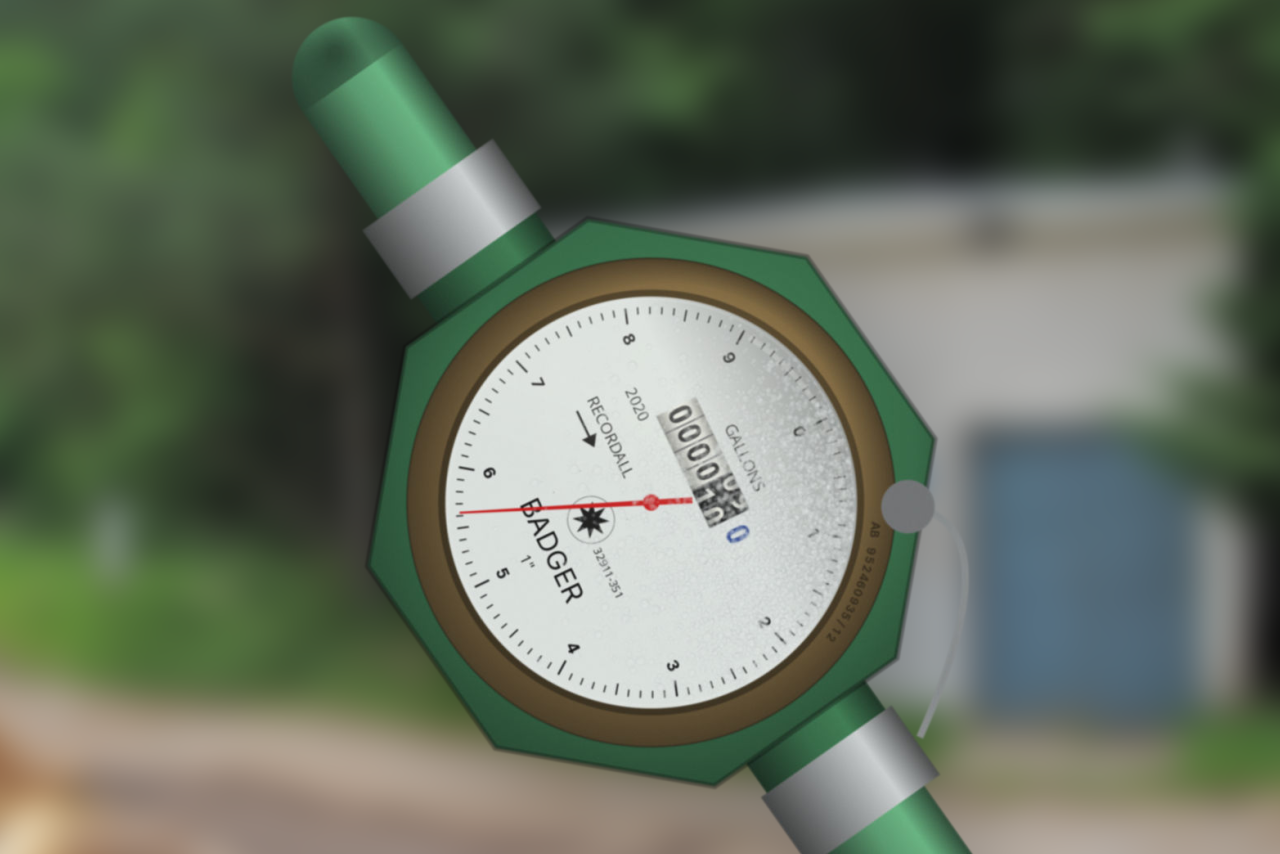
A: 95.6 gal
